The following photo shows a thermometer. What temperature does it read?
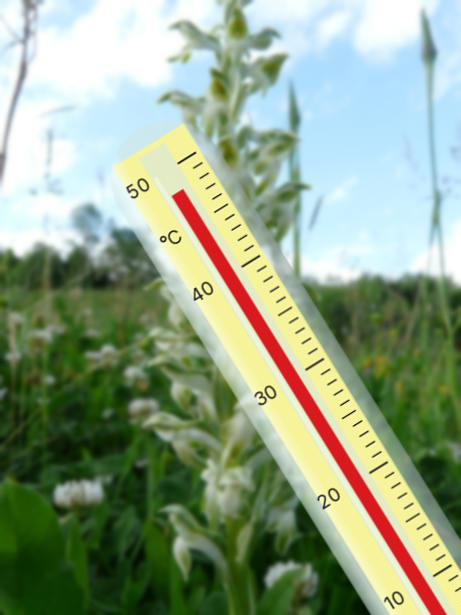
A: 48 °C
